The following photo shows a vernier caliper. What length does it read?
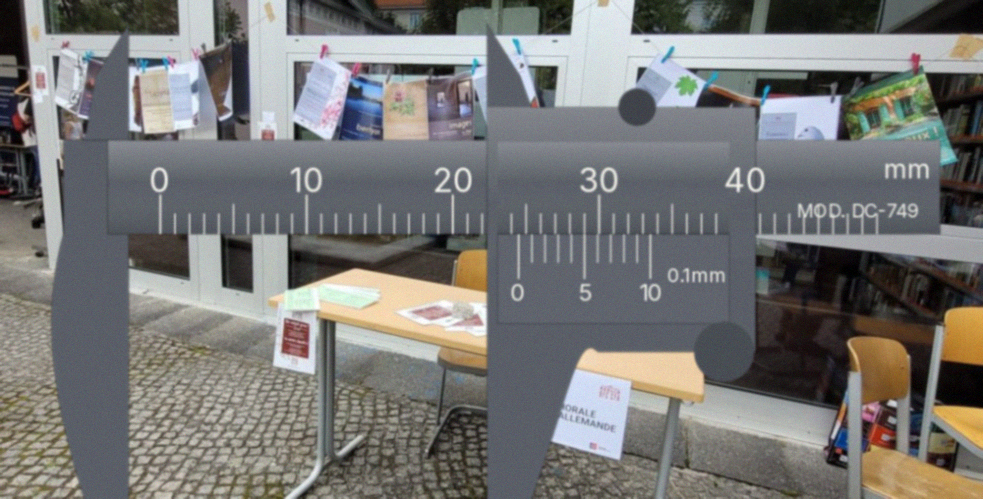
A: 24.5 mm
